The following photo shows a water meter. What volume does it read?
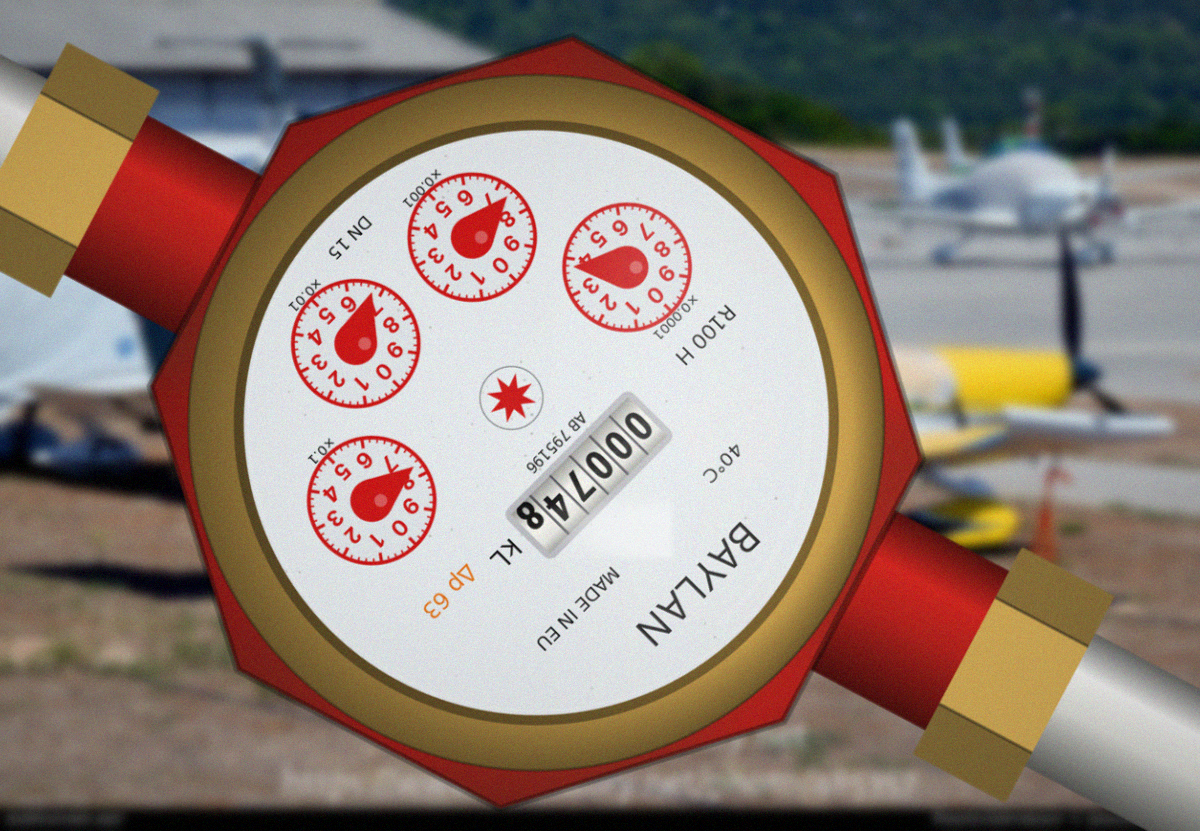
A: 747.7673 kL
